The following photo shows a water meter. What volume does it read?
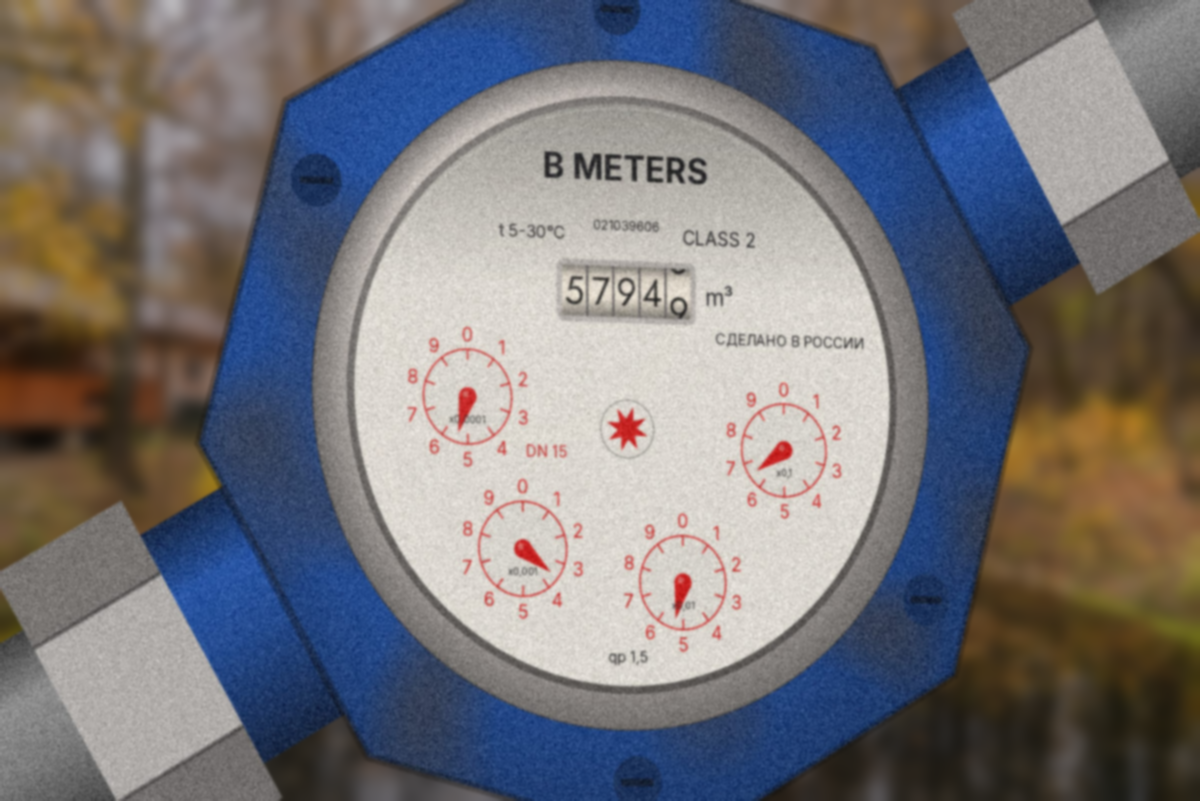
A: 57948.6535 m³
